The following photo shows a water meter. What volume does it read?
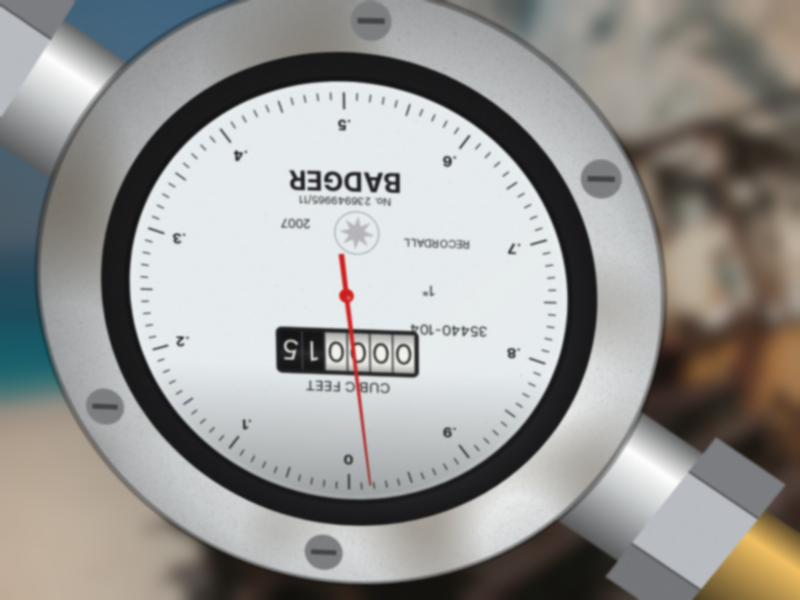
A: 14.98 ft³
